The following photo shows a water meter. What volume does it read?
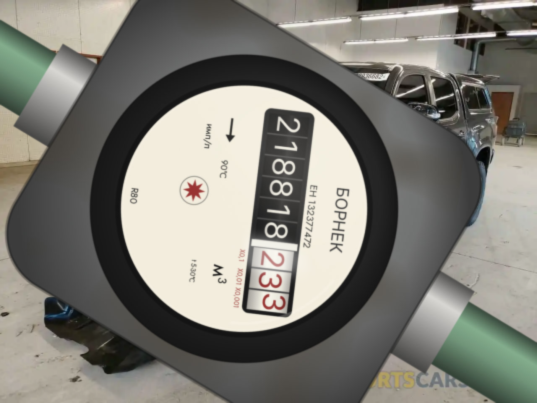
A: 218818.233 m³
